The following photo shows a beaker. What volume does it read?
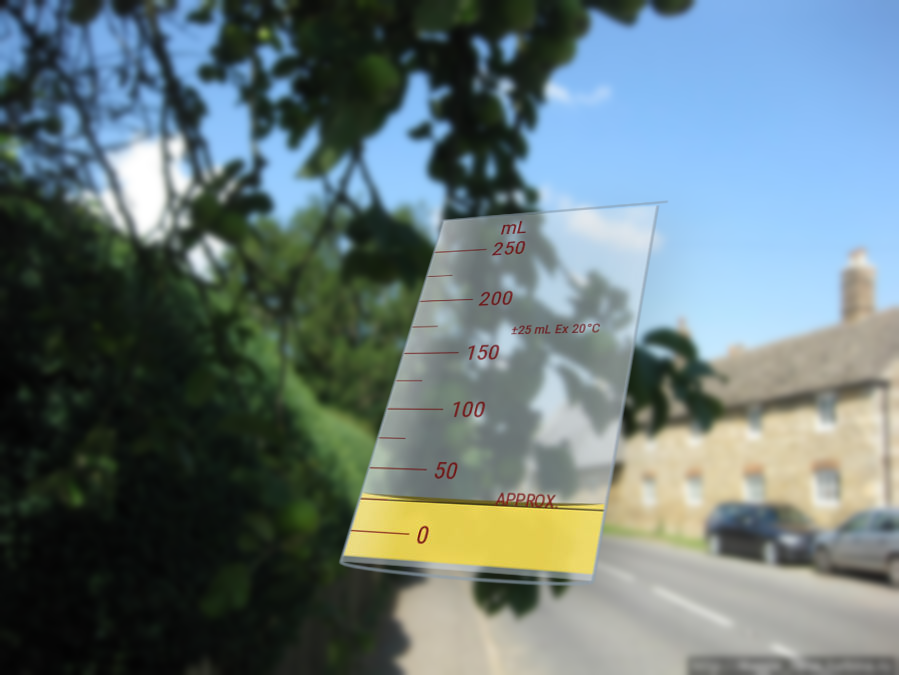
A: 25 mL
